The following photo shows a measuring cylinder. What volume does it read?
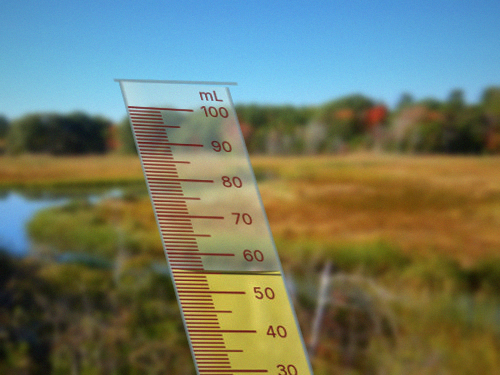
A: 55 mL
